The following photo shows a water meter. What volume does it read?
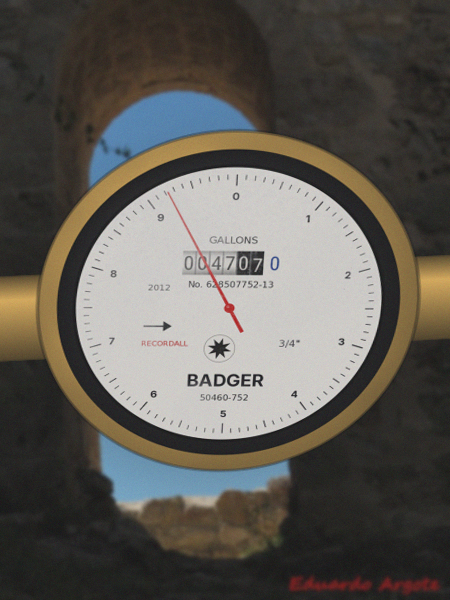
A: 47069.2 gal
